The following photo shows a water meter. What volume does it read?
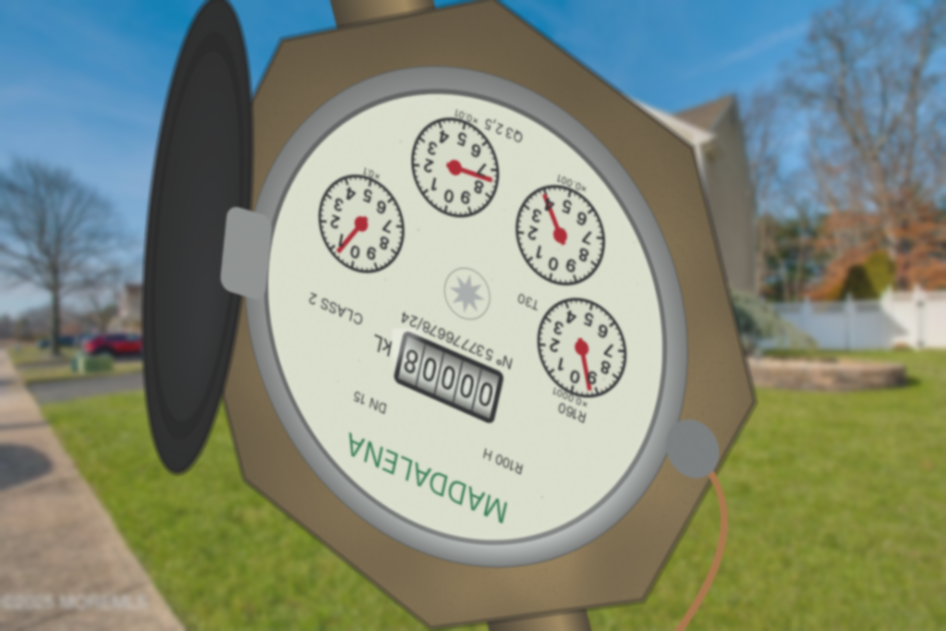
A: 8.0739 kL
